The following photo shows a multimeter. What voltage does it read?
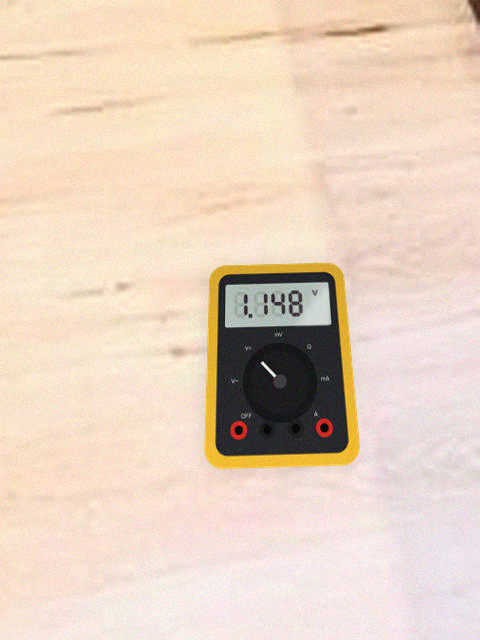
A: 1.148 V
